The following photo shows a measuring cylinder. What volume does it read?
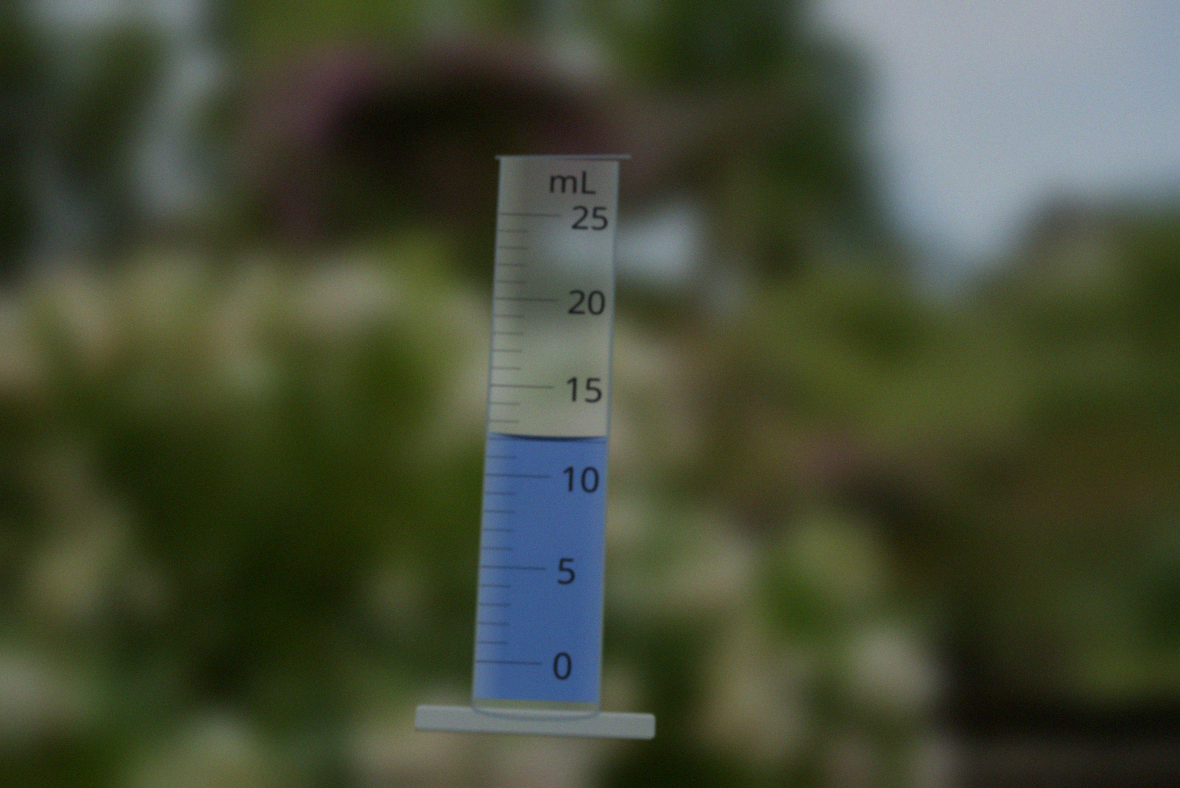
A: 12 mL
